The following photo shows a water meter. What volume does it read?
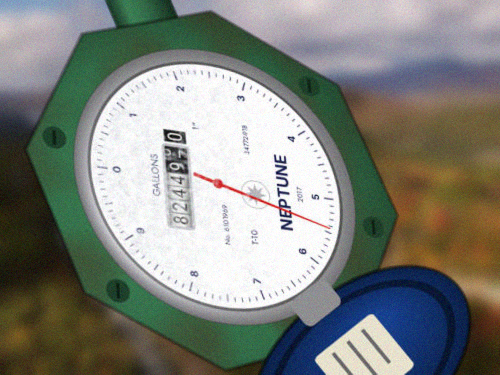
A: 8244965.4 gal
